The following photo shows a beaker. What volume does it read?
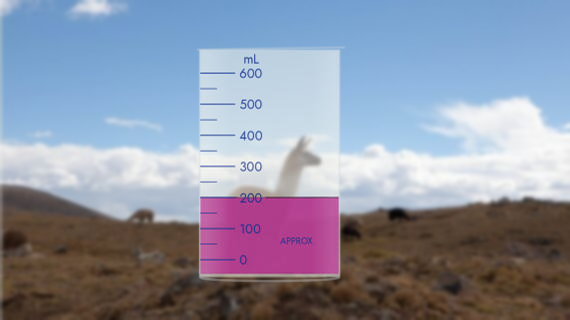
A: 200 mL
